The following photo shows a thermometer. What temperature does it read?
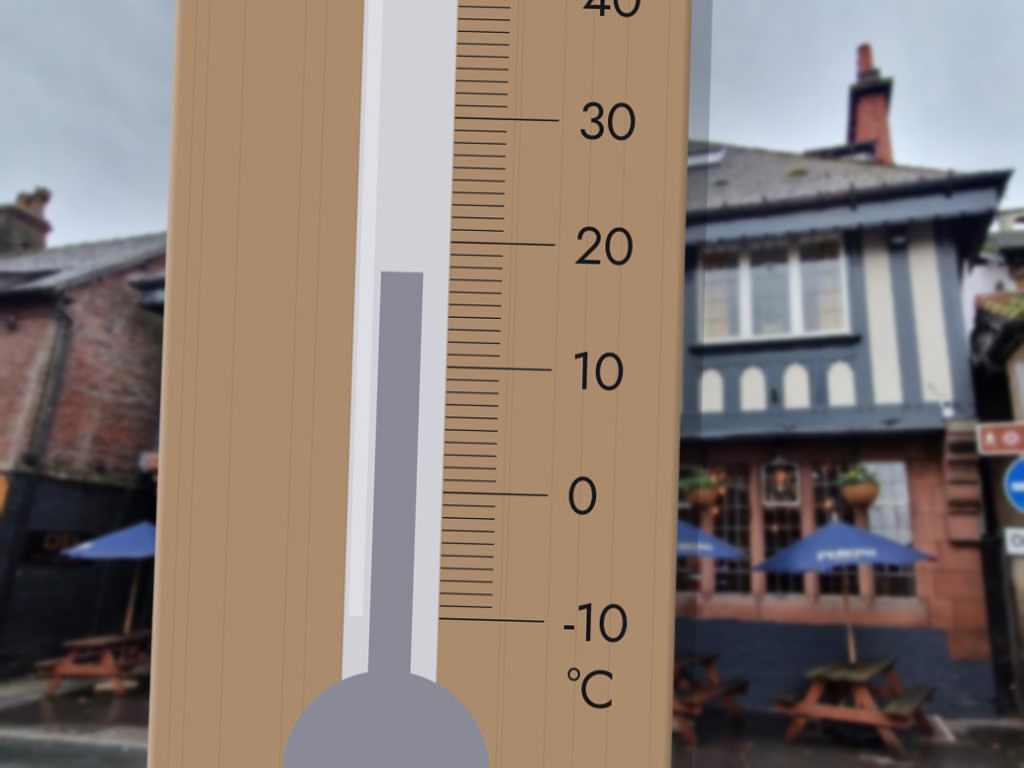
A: 17.5 °C
